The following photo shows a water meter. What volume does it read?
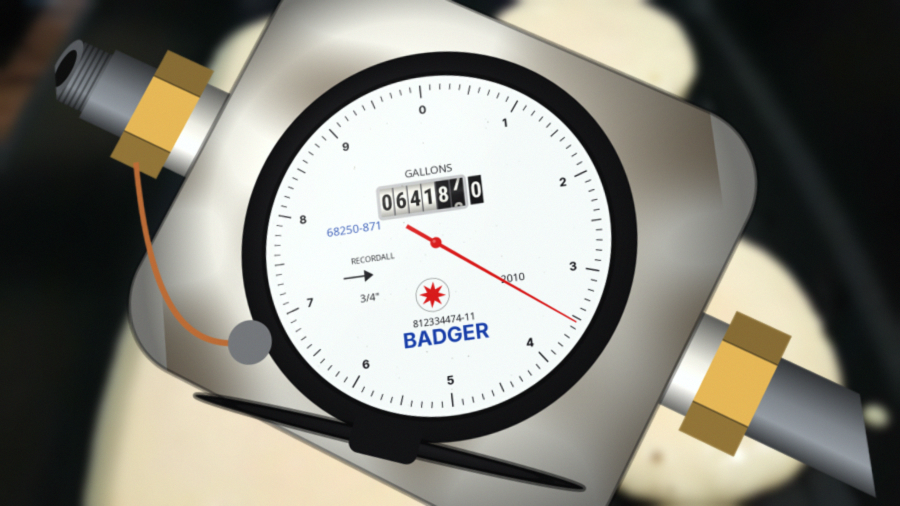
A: 641873.5 gal
